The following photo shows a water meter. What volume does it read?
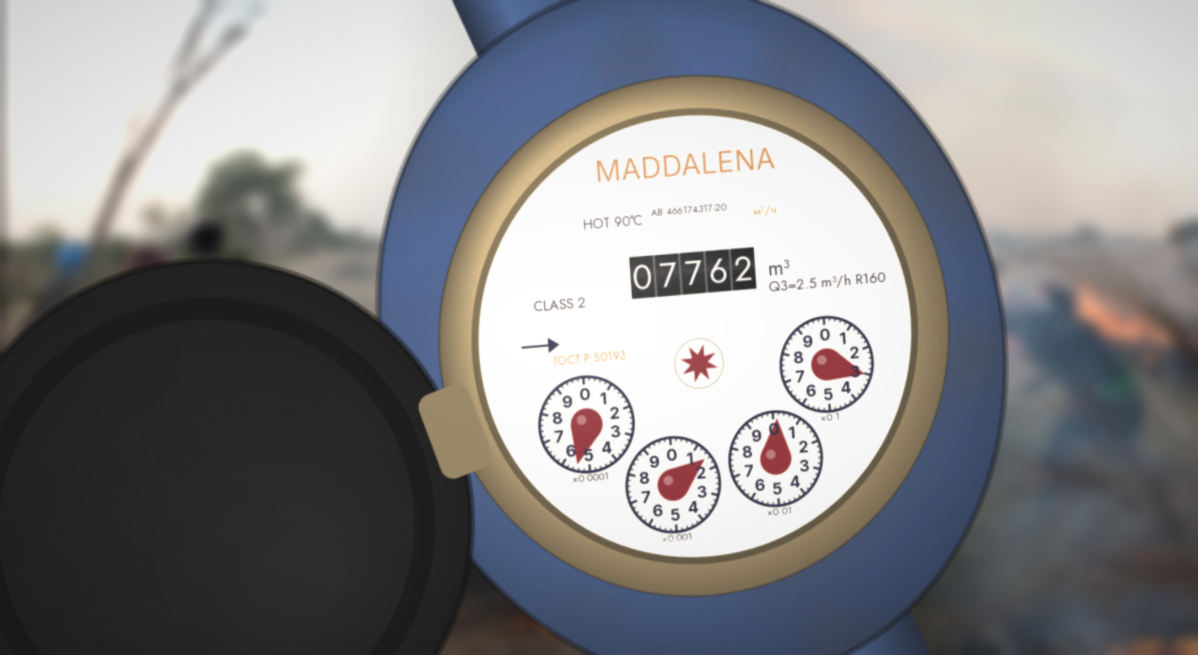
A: 7762.3015 m³
